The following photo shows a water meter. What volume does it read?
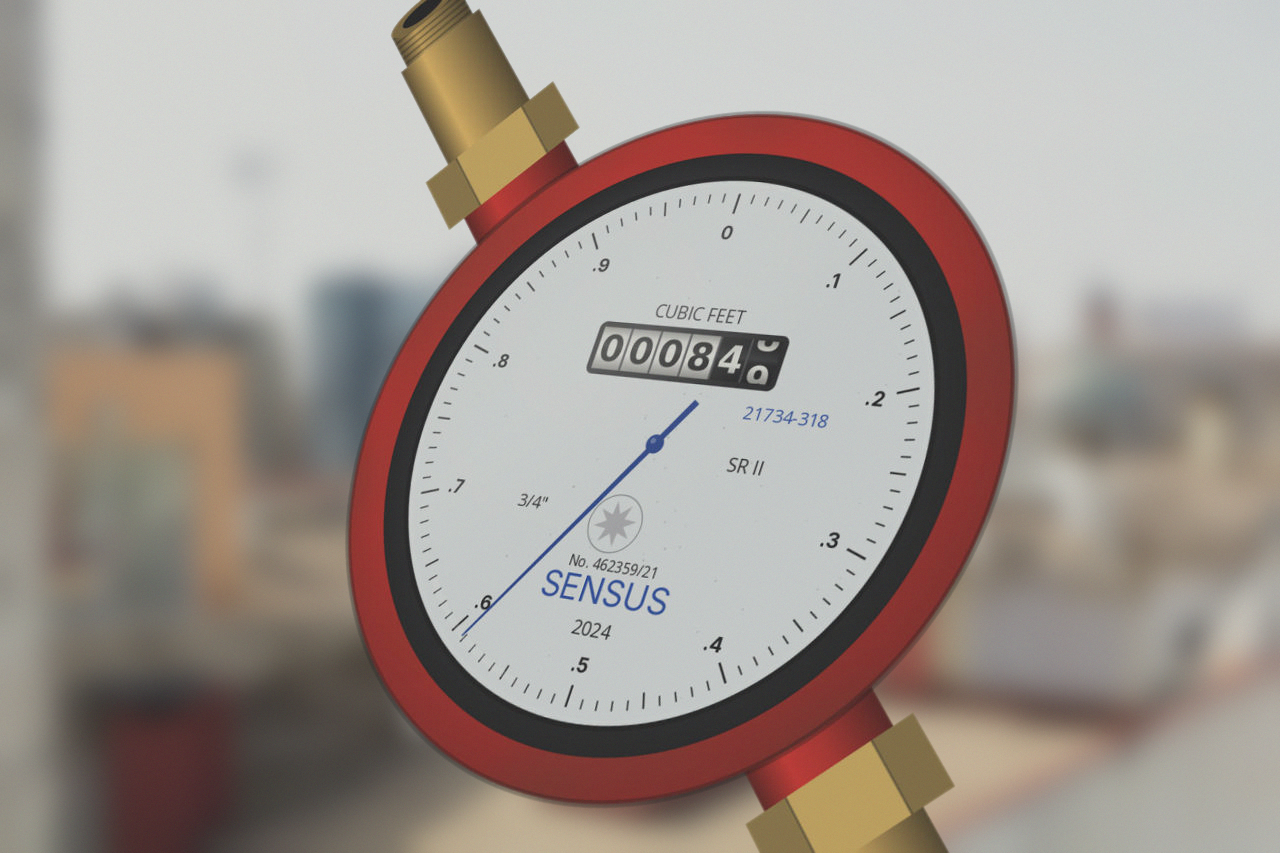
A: 848.59 ft³
